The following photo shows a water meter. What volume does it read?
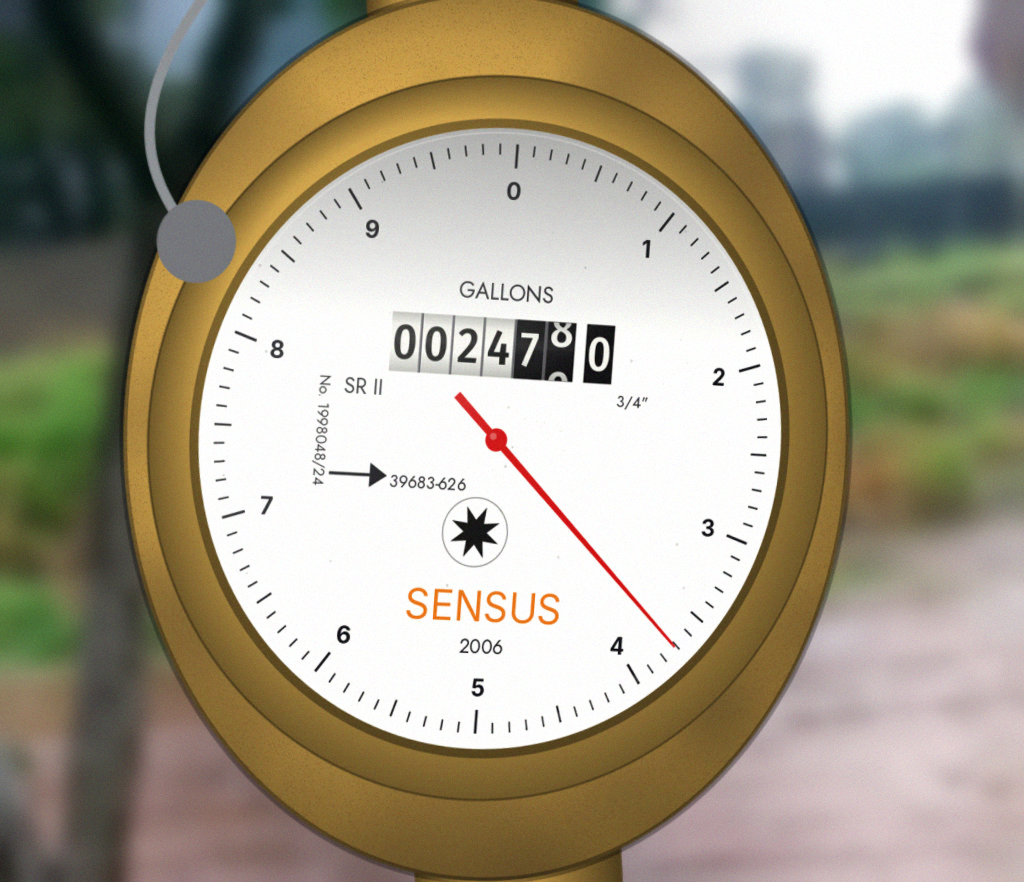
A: 24783.7 gal
